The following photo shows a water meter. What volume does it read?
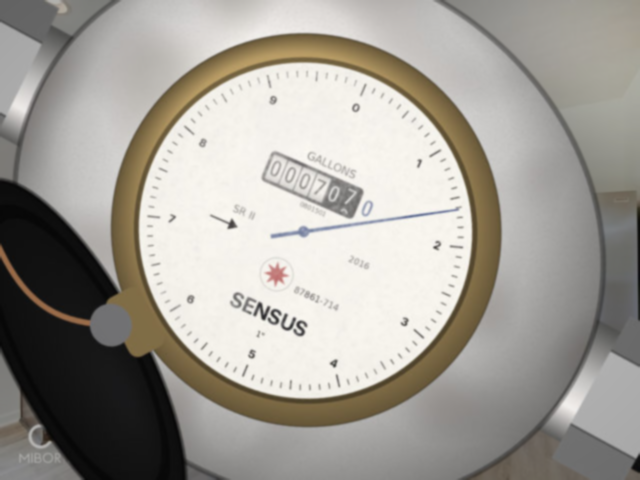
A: 7071.6 gal
